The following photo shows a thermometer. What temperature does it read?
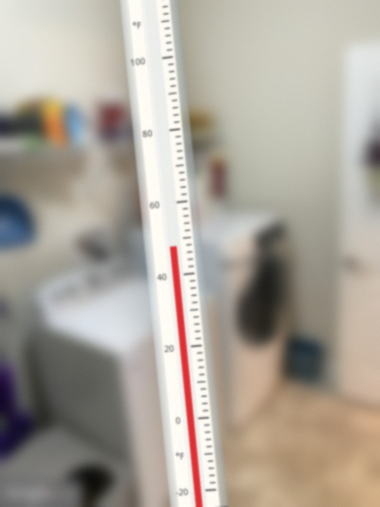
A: 48 °F
